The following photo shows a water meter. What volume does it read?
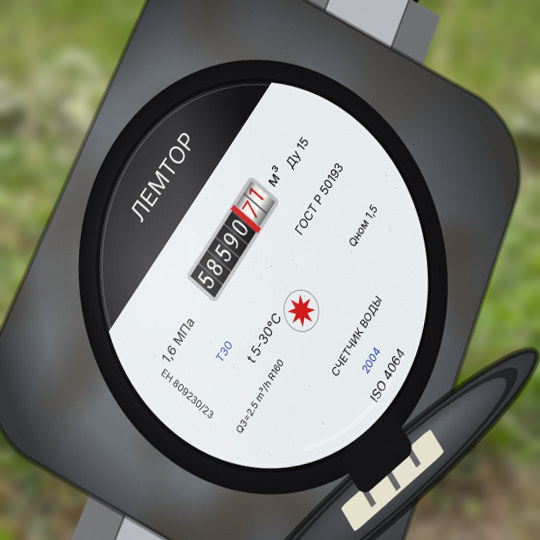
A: 58590.71 m³
